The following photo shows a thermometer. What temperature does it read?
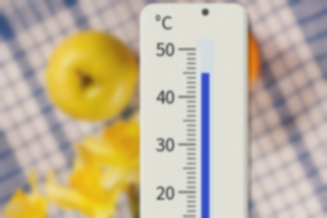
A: 45 °C
